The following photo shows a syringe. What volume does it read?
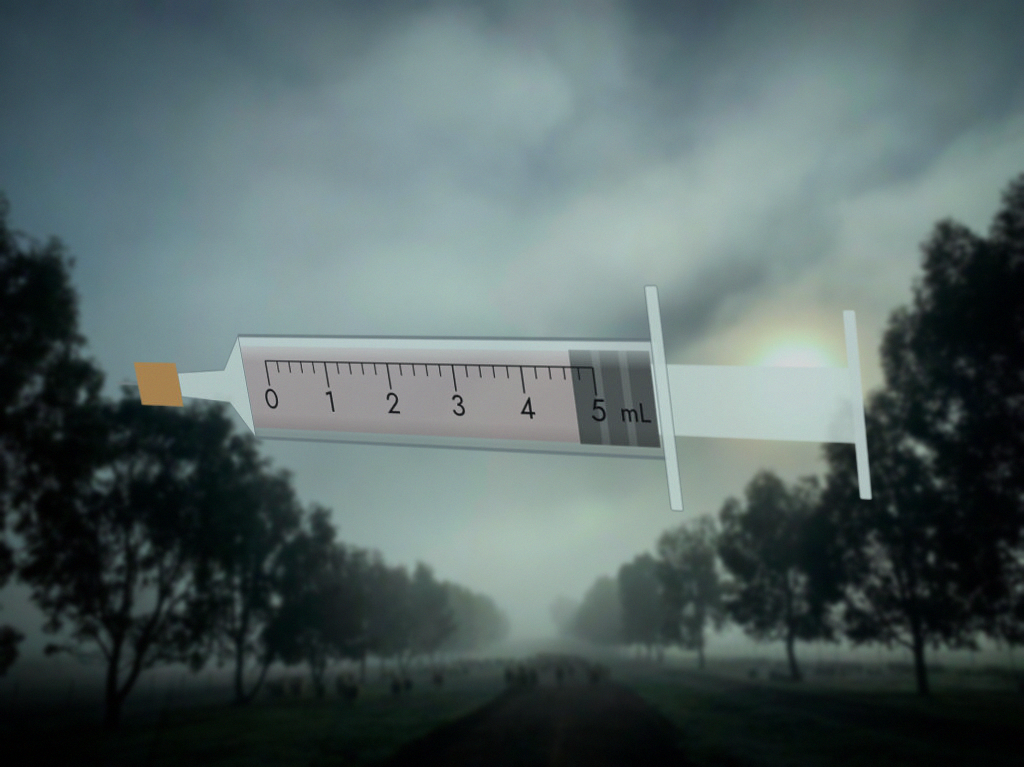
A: 4.7 mL
